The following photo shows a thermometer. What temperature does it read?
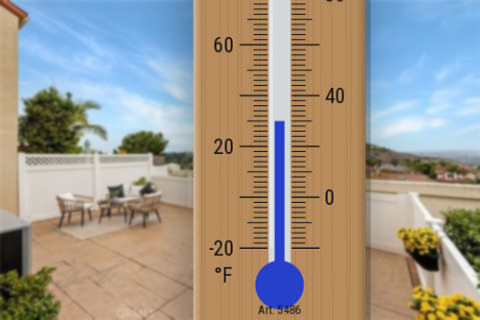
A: 30 °F
